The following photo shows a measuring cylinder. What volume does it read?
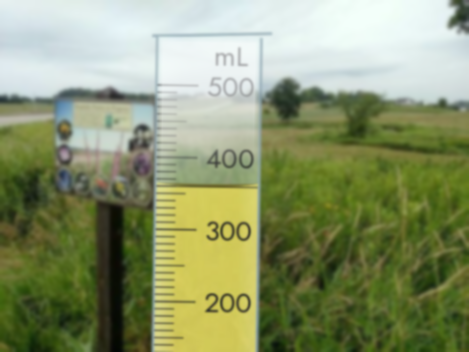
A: 360 mL
